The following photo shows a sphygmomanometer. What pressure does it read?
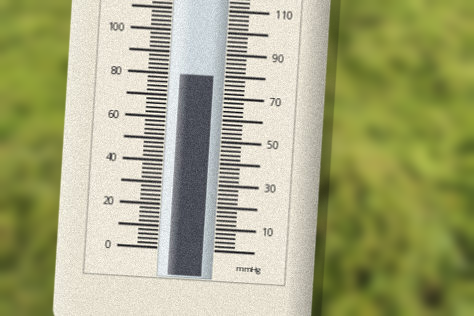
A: 80 mmHg
